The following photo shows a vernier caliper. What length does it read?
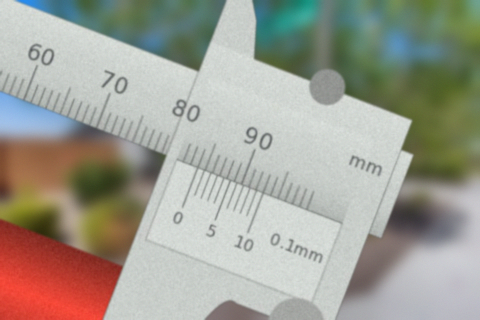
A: 84.0 mm
